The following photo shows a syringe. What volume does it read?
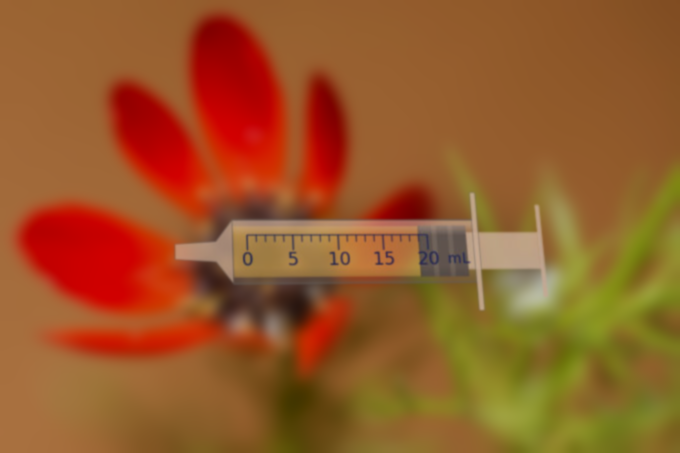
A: 19 mL
